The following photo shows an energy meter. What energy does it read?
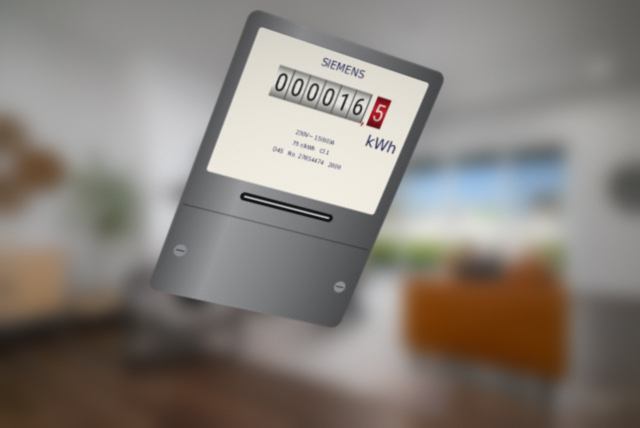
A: 16.5 kWh
